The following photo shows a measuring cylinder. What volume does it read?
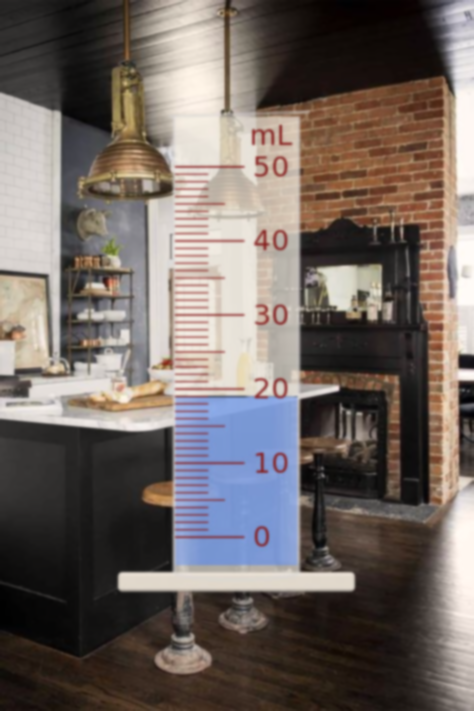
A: 19 mL
